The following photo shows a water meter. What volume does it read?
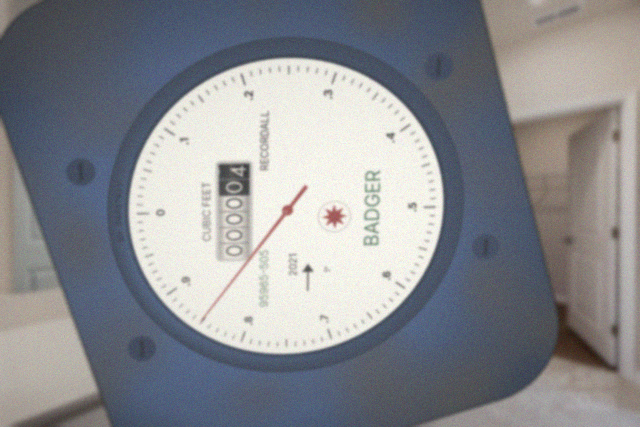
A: 3.85 ft³
